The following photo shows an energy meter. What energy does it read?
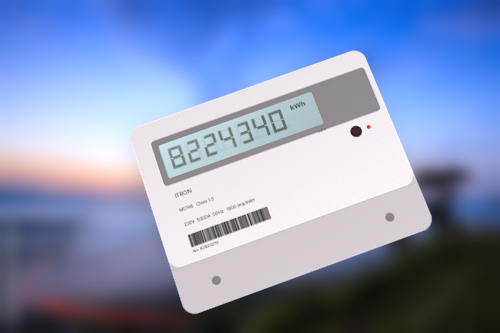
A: 8224340 kWh
